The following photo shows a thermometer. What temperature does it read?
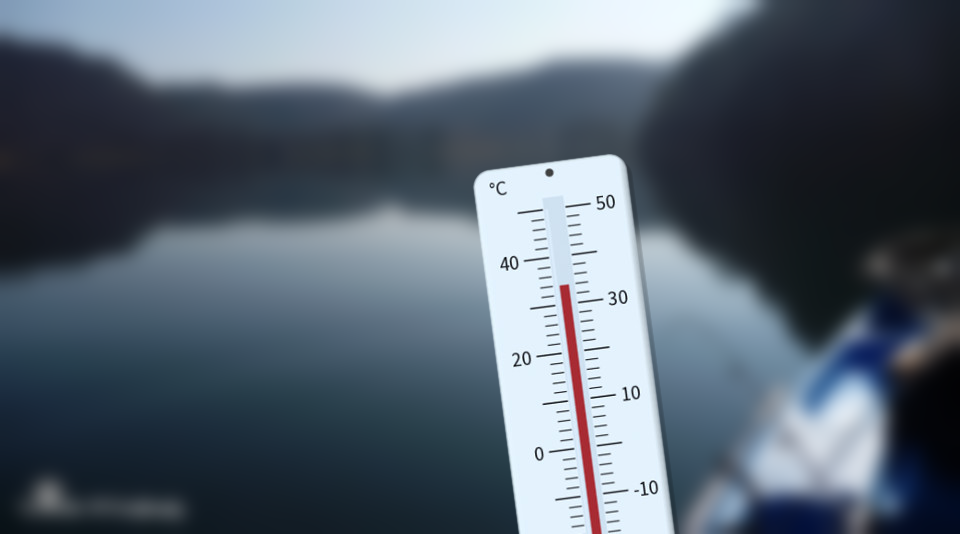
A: 34 °C
